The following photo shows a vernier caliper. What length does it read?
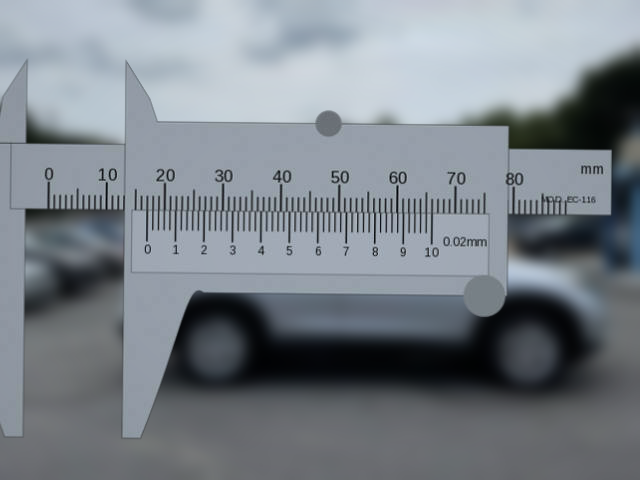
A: 17.0 mm
